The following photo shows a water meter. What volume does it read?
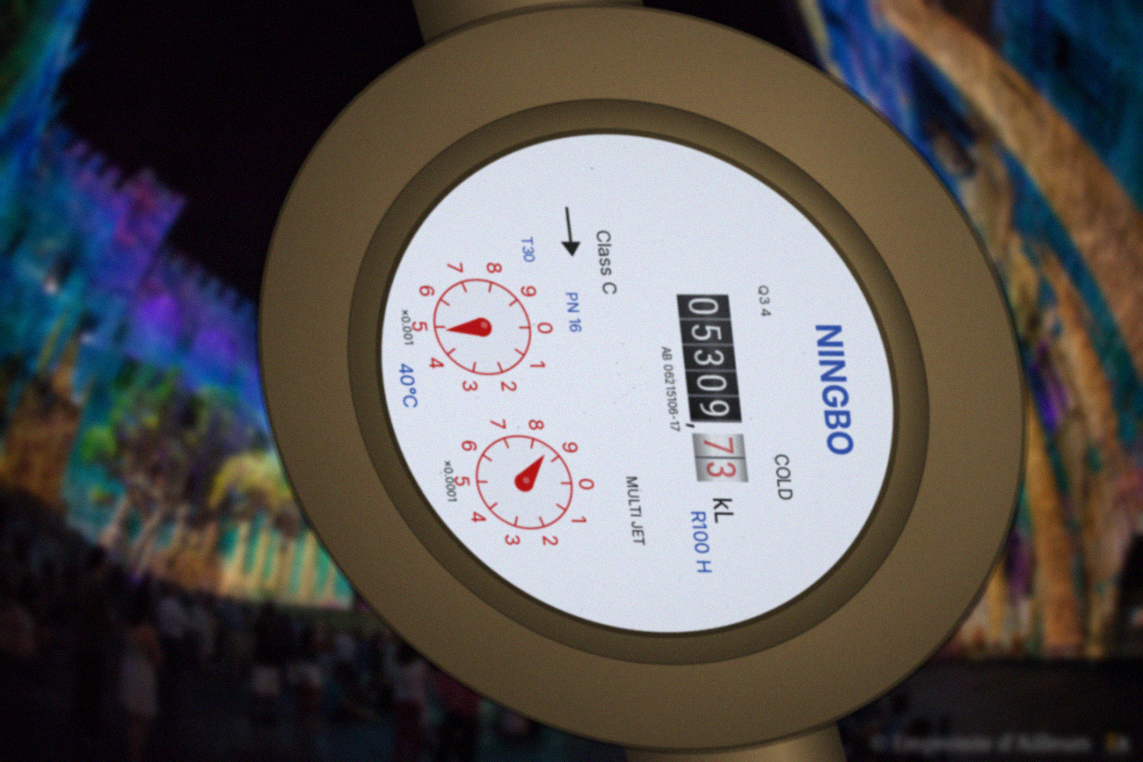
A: 5309.7348 kL
